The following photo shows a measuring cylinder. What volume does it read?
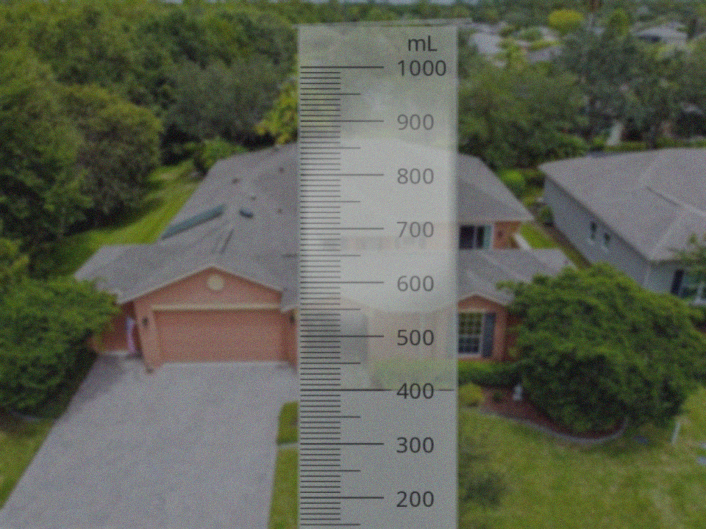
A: 400 mL
